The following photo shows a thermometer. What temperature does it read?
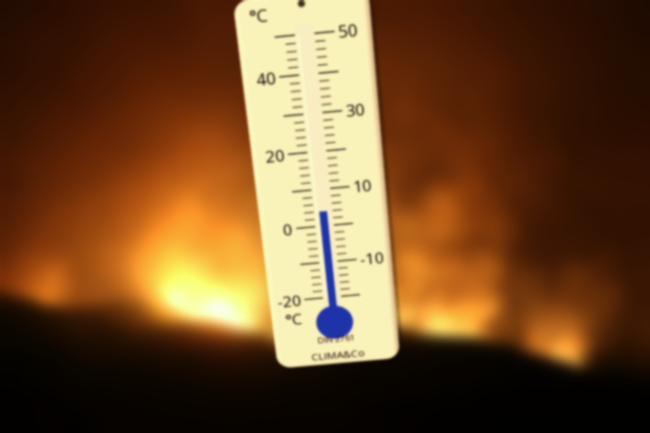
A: 4 °C
